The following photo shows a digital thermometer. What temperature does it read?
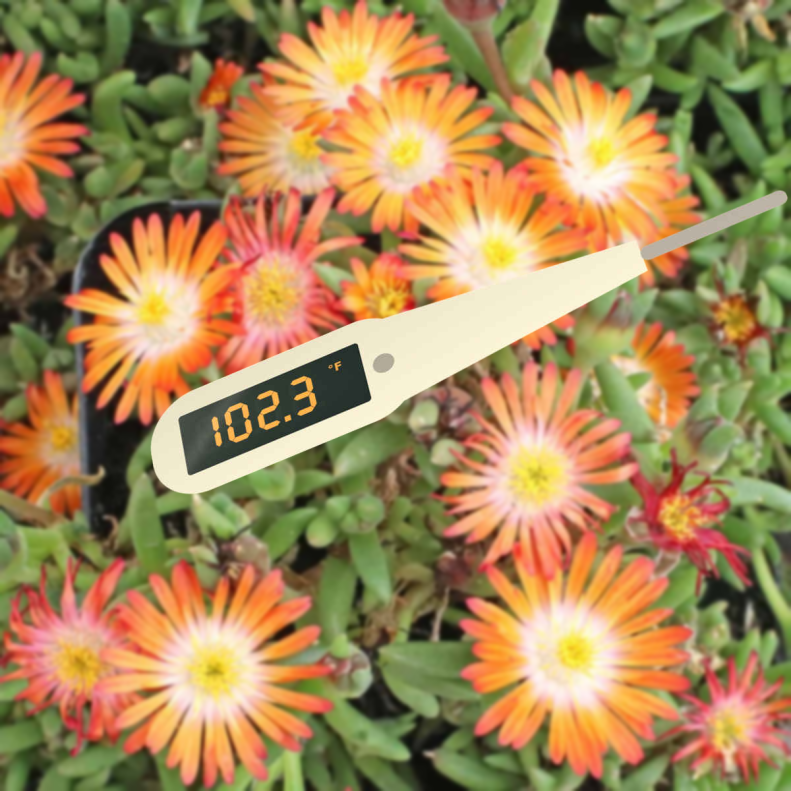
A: 102.3 °F
